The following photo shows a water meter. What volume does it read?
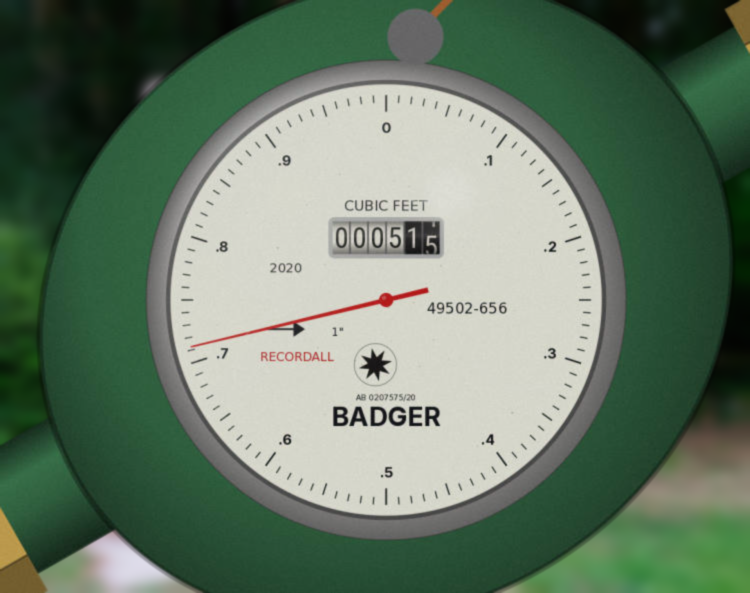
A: 514.71 ft³
